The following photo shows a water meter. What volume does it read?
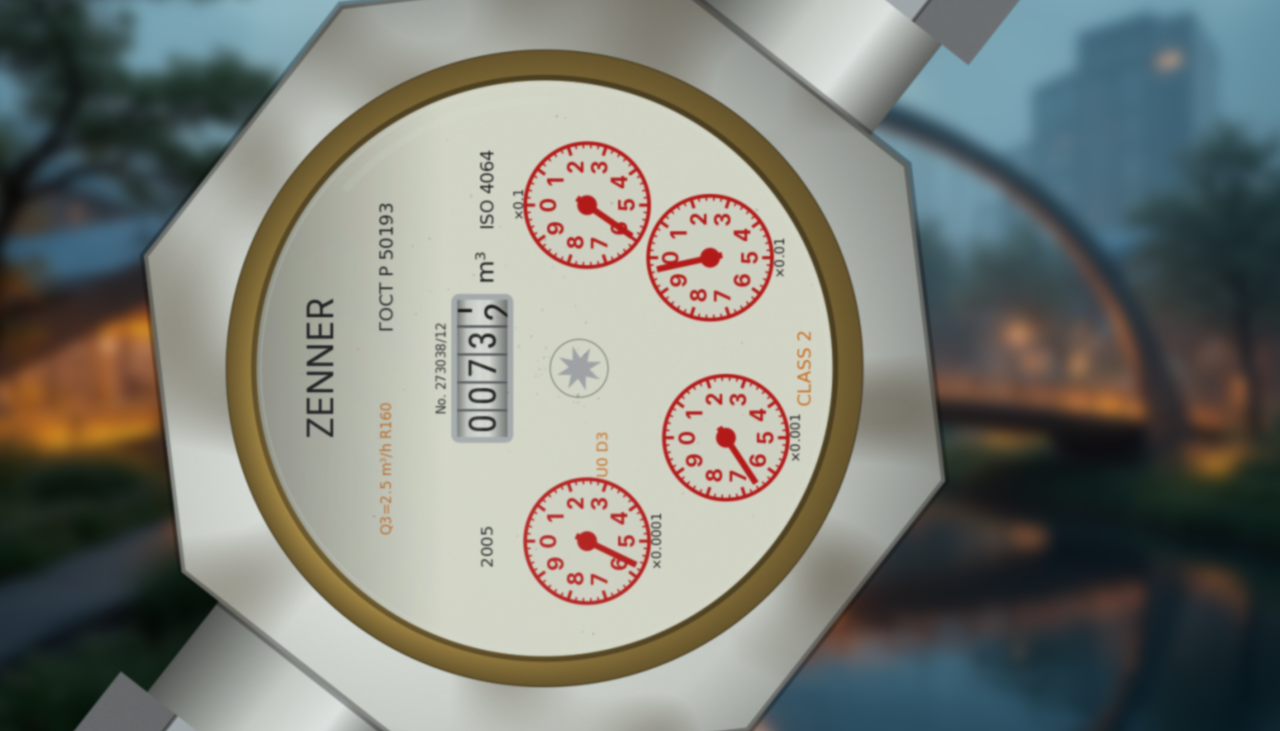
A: 731.5965 m³
